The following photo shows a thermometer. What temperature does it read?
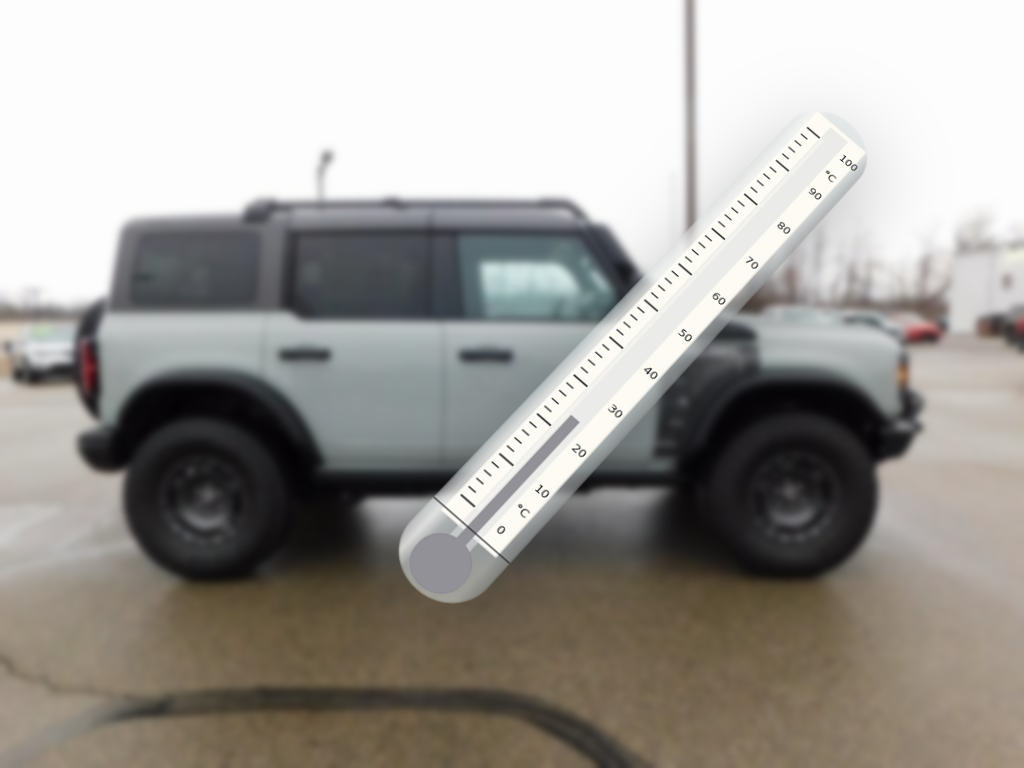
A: 24 °C
